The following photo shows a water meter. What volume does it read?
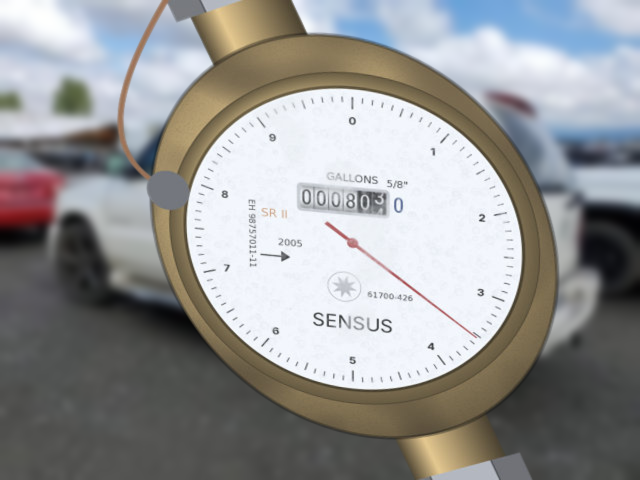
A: 8033.5 gal
